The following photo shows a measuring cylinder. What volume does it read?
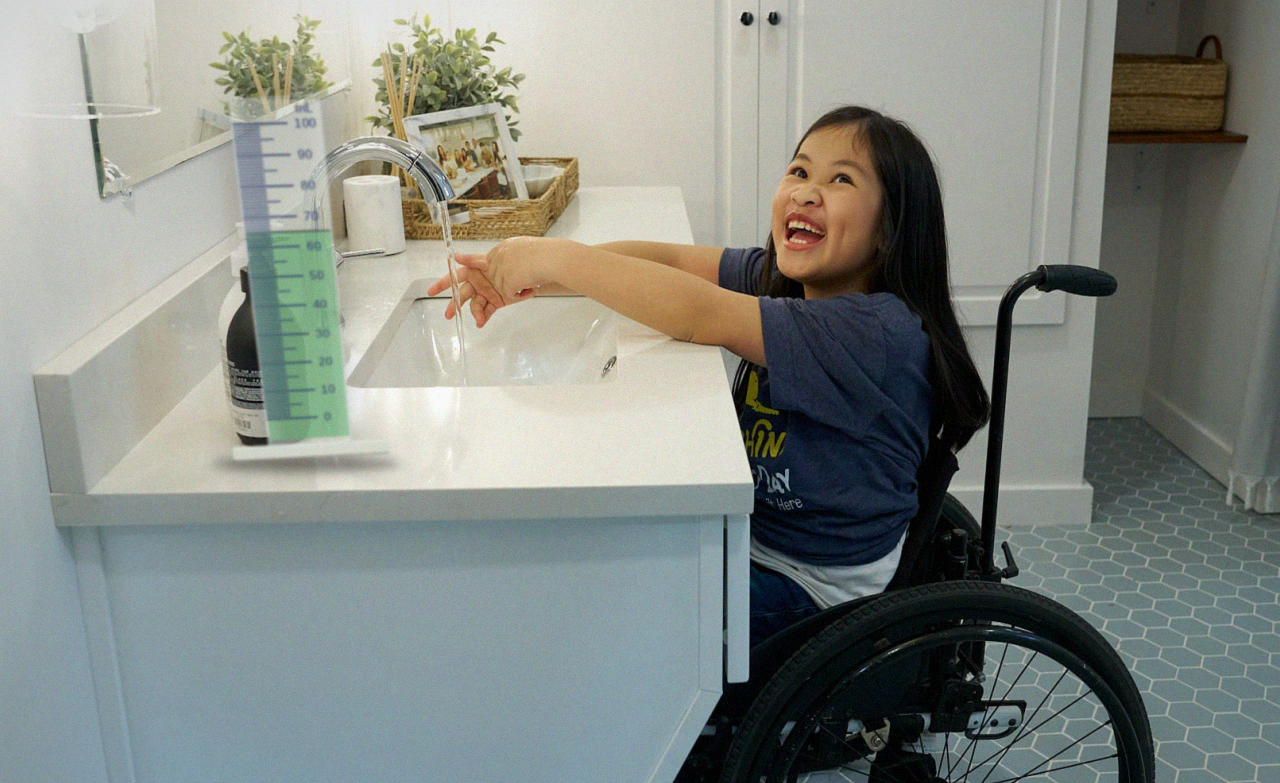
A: 65 mL
